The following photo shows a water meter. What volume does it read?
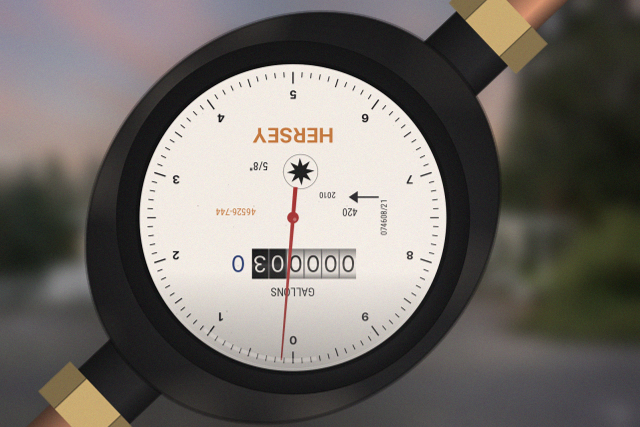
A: 30.1 gal
